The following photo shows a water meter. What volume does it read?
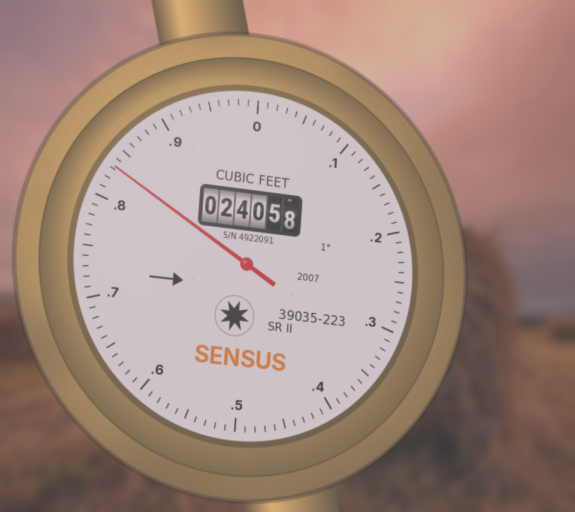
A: 24057.83 ft³
